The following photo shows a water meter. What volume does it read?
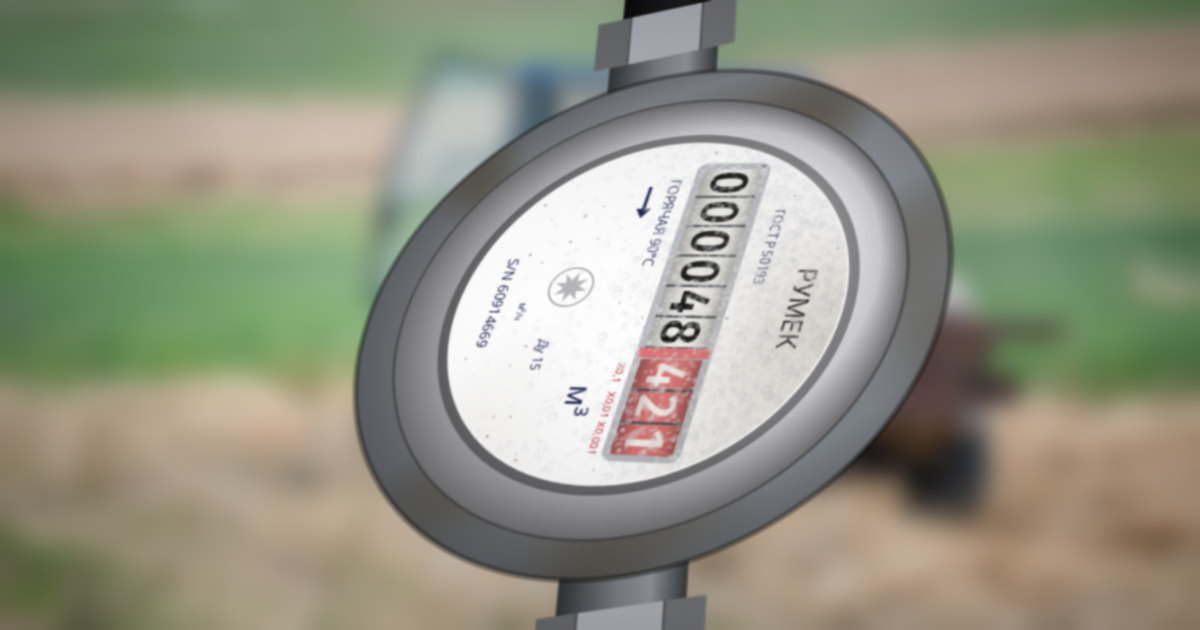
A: 48.421 m³
